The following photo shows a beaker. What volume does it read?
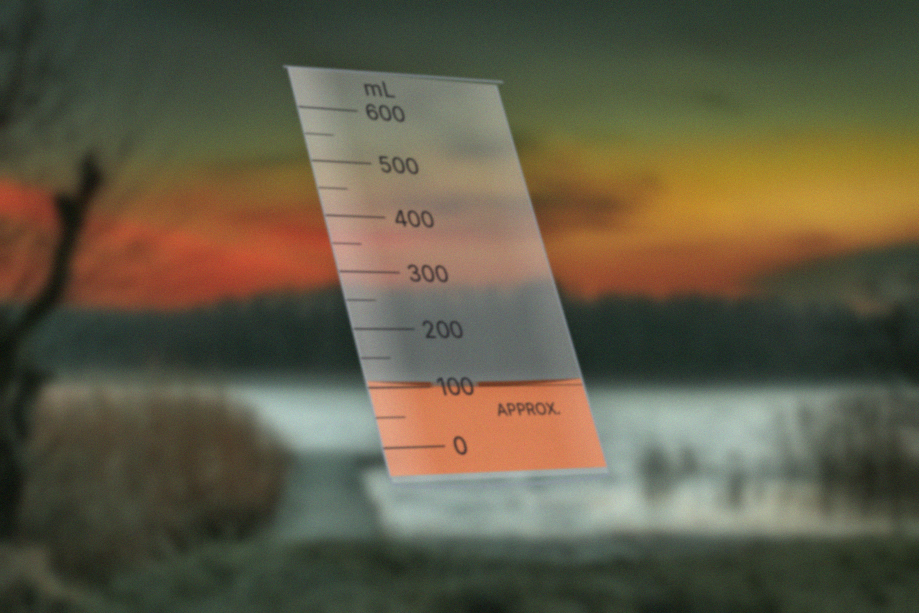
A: 100 mL
